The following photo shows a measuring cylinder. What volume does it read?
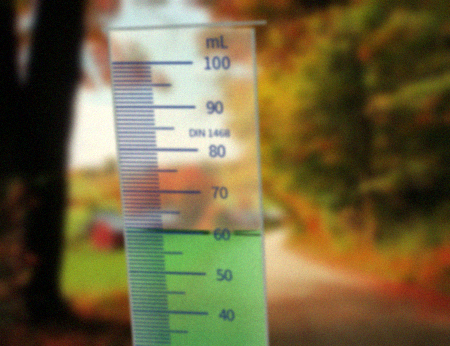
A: 60 mL
